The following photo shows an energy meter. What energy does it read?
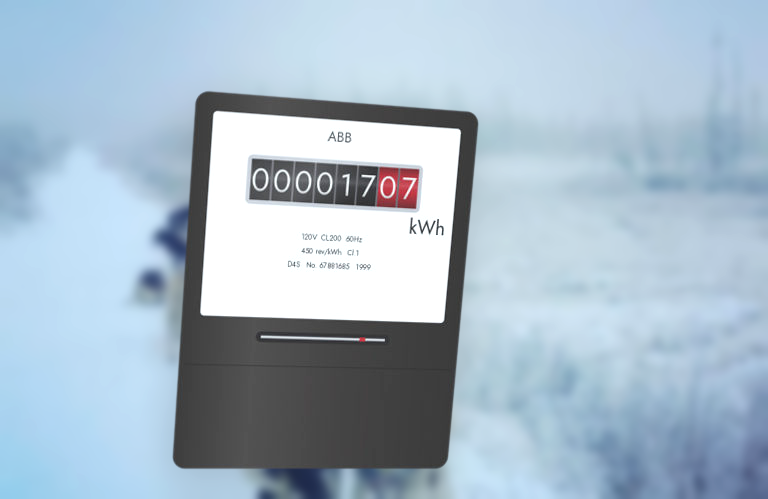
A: 17.07 kWh
